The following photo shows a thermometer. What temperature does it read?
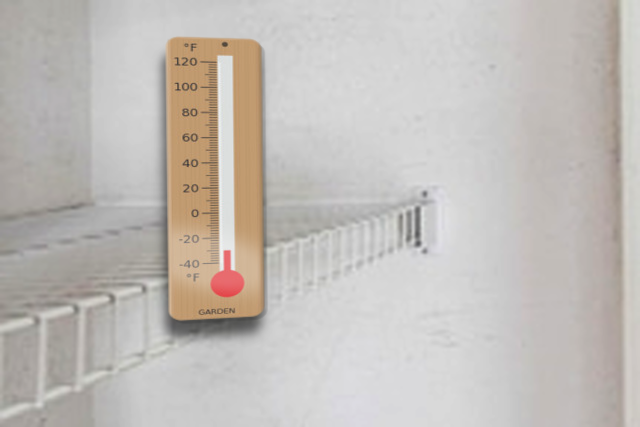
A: -30 °F
